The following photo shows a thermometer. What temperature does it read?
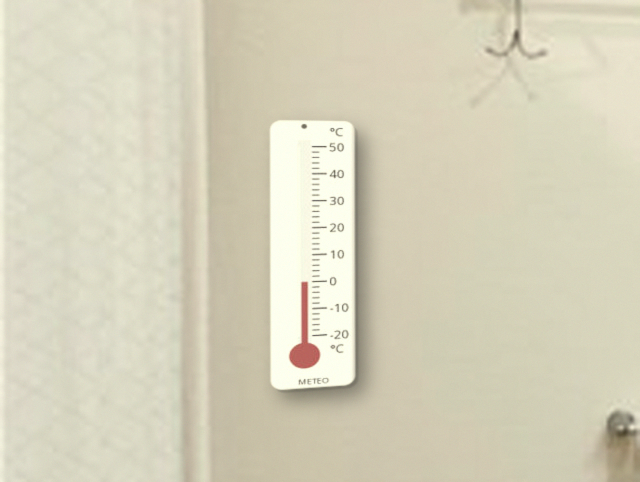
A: 0 °C
